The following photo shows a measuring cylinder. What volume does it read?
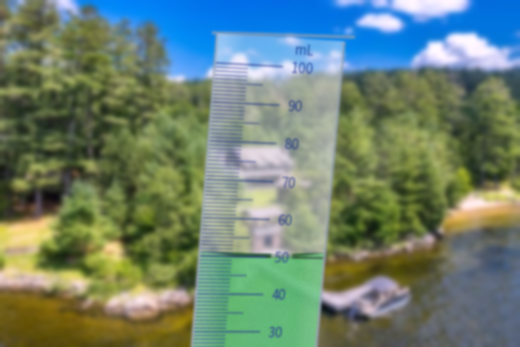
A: 50 mL
